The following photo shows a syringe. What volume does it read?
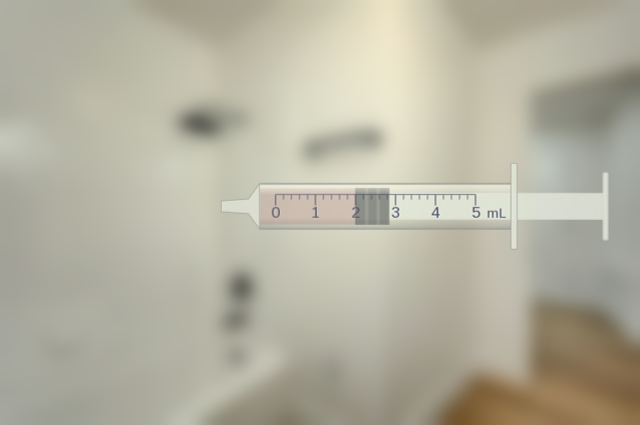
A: 2 mL
